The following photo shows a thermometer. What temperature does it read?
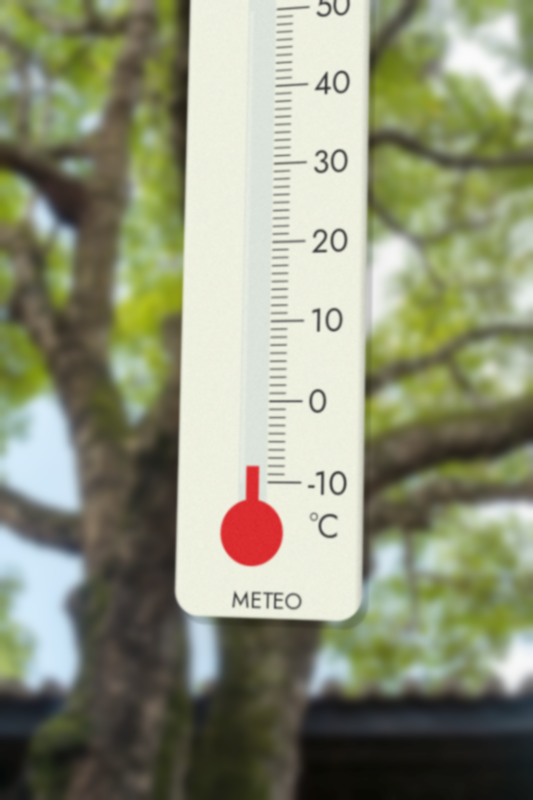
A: -8 °C
